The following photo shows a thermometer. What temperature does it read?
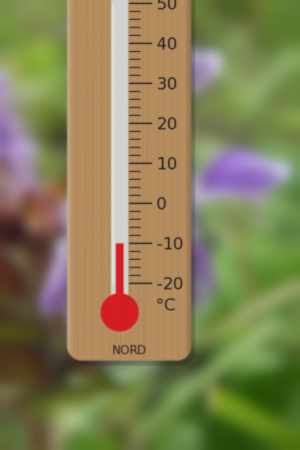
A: -10 °C
